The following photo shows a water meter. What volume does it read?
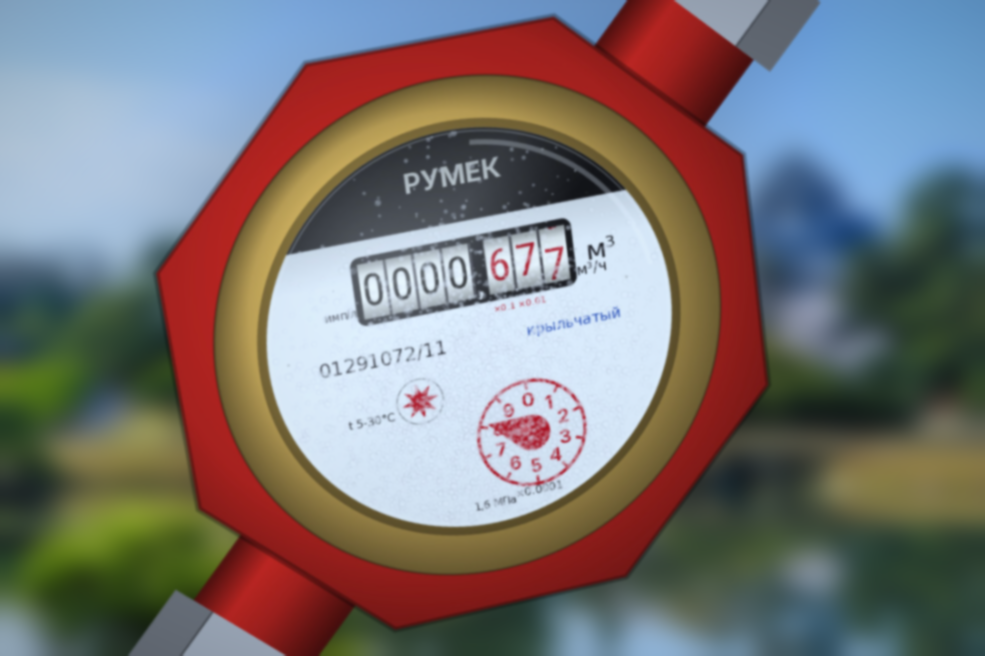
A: 0.6768 m³
